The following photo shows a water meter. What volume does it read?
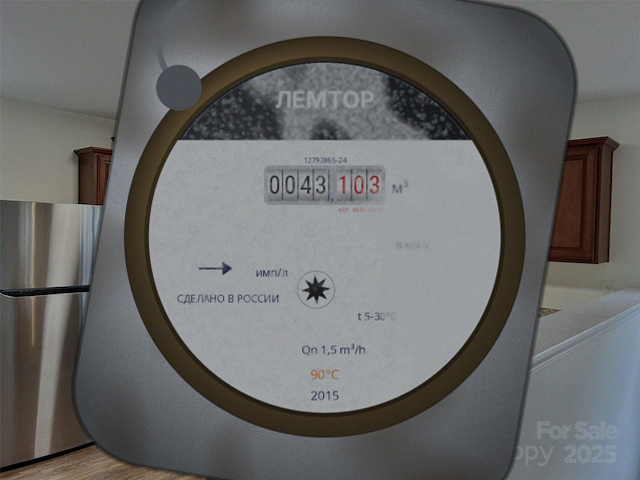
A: 43.103 m³
